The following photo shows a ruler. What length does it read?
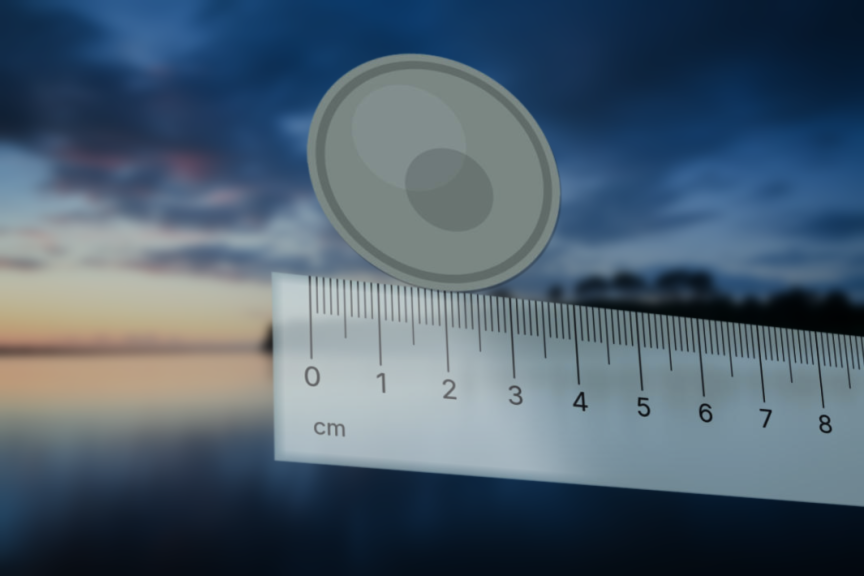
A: 3.9 cm
